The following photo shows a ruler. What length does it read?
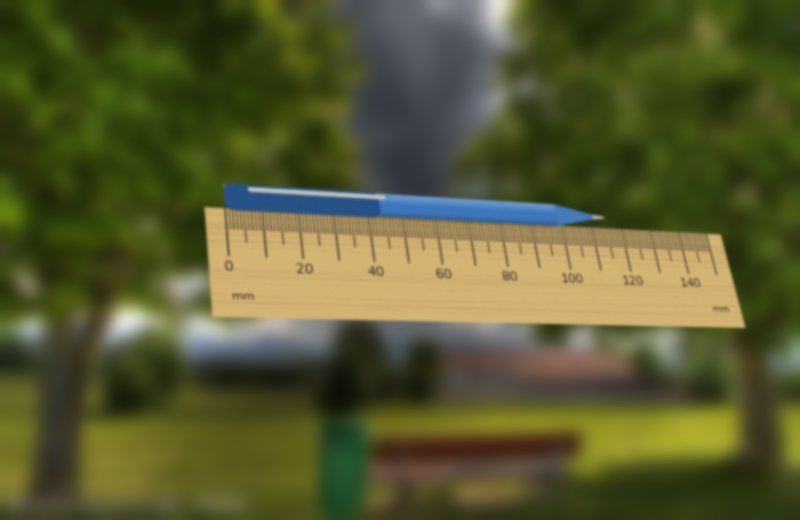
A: 115 mm
